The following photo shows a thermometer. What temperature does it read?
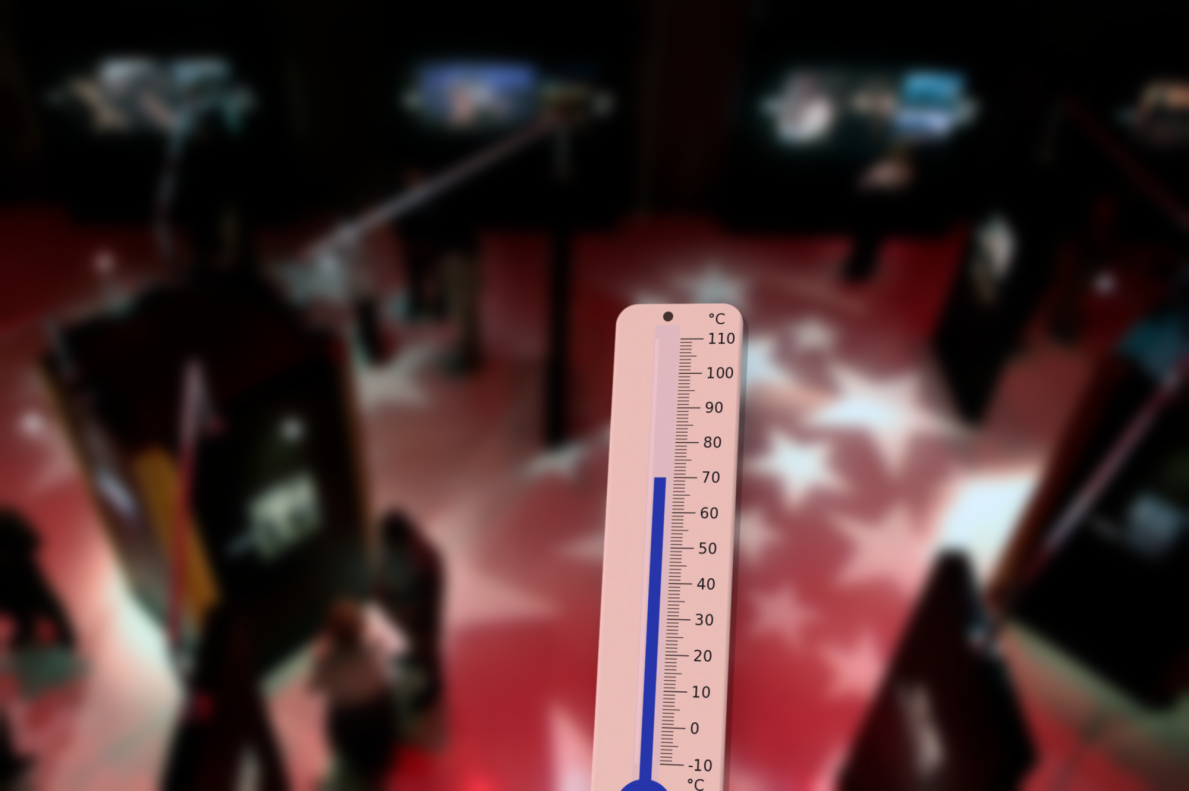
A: 70 °C
